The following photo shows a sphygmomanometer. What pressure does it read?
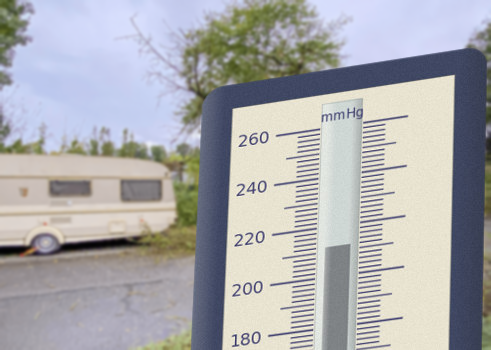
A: 212 mmHg
